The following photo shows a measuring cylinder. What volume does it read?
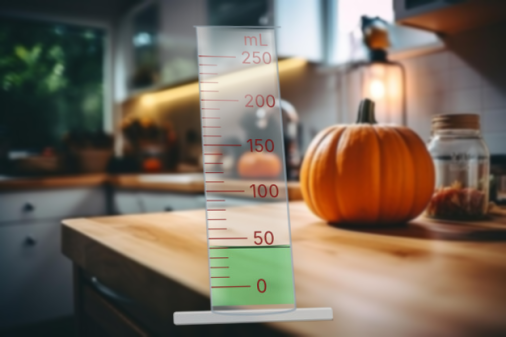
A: 40 mL
